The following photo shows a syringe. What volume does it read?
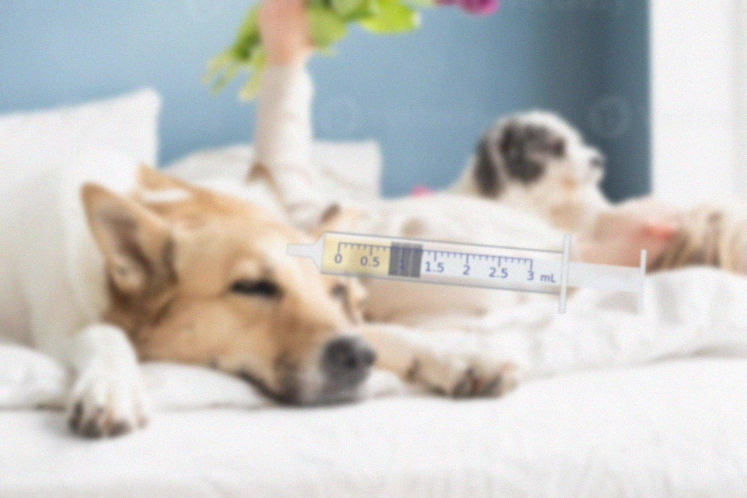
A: 0.8 mL
